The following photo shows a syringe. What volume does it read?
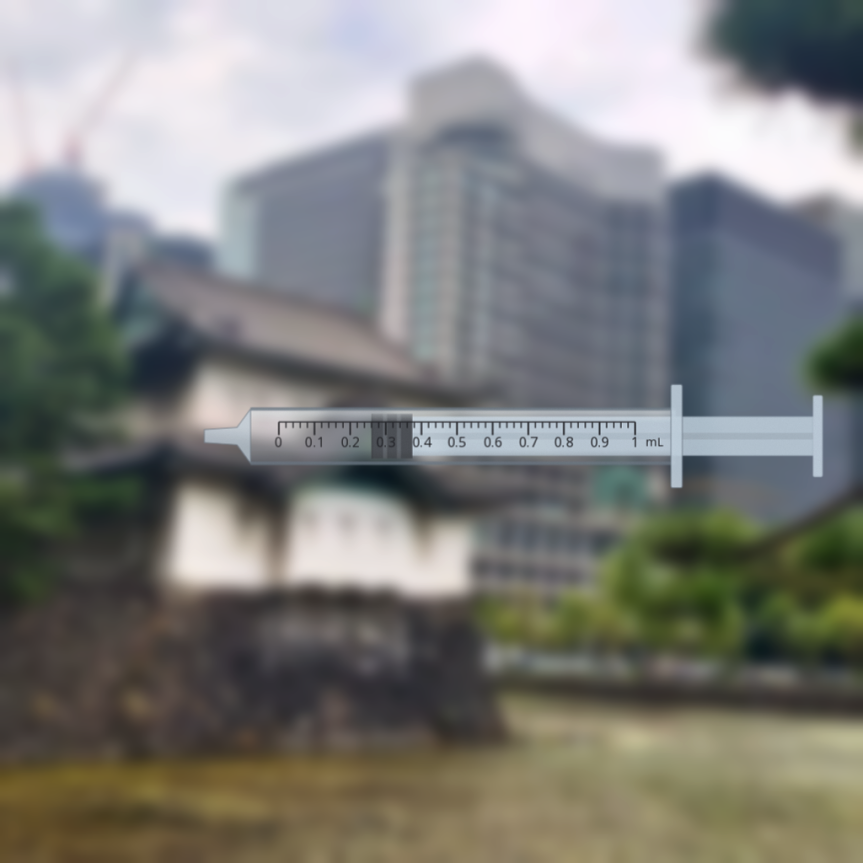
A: 0.26 mL
